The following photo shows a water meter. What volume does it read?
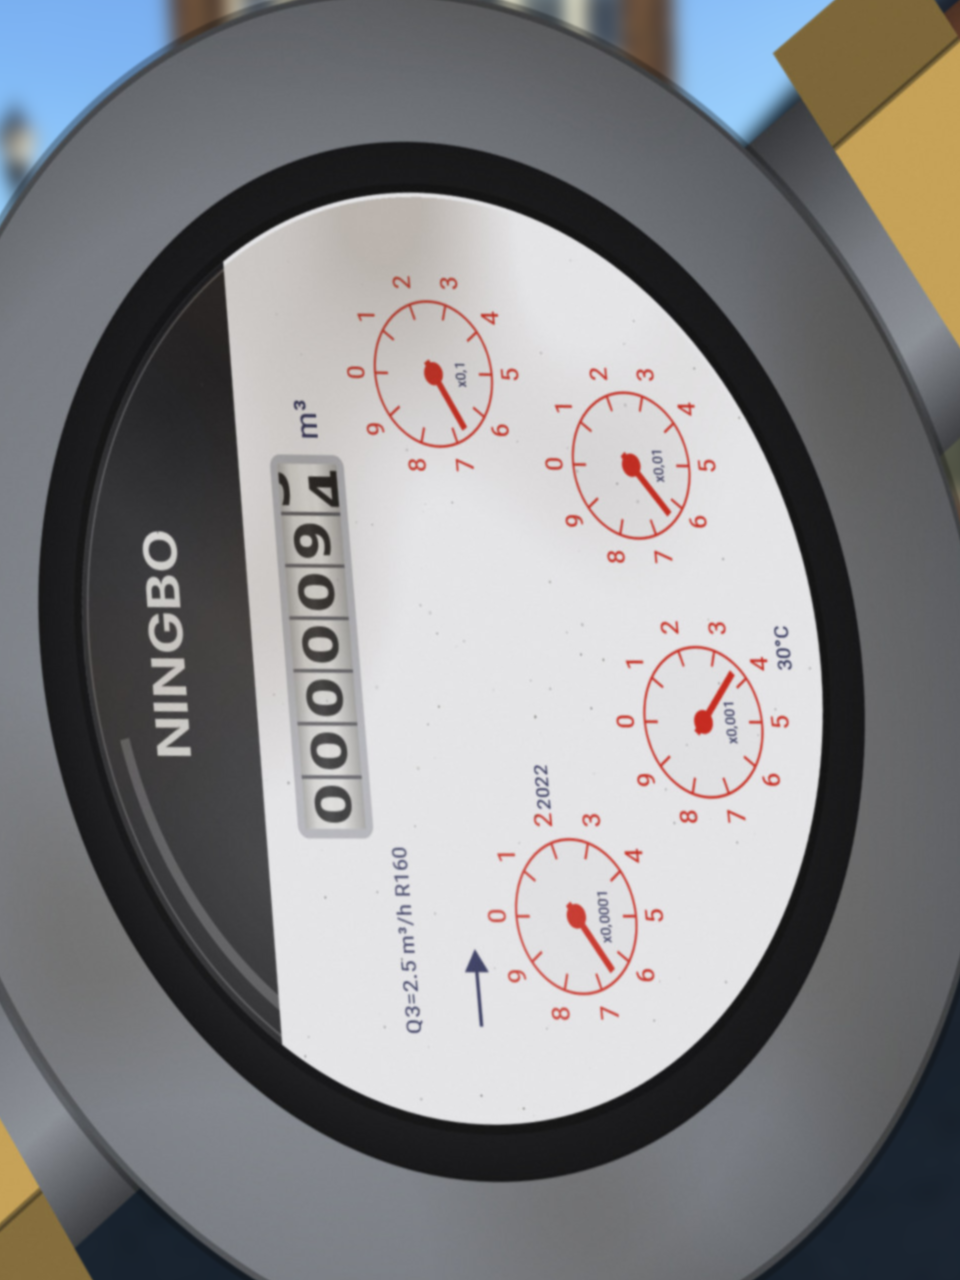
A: 93.6636 m³
